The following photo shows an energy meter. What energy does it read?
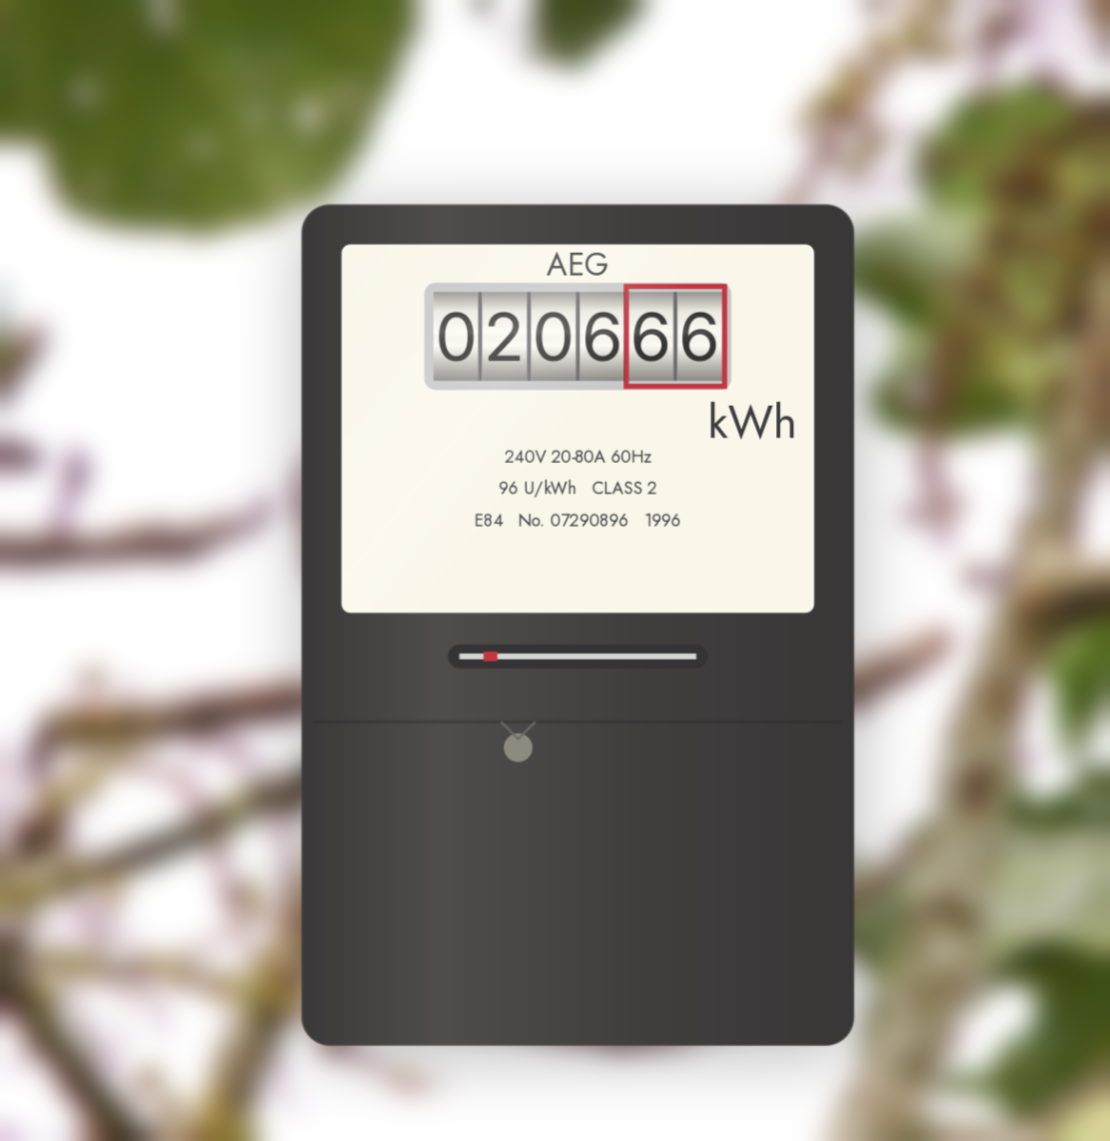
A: 206.66 kWh
